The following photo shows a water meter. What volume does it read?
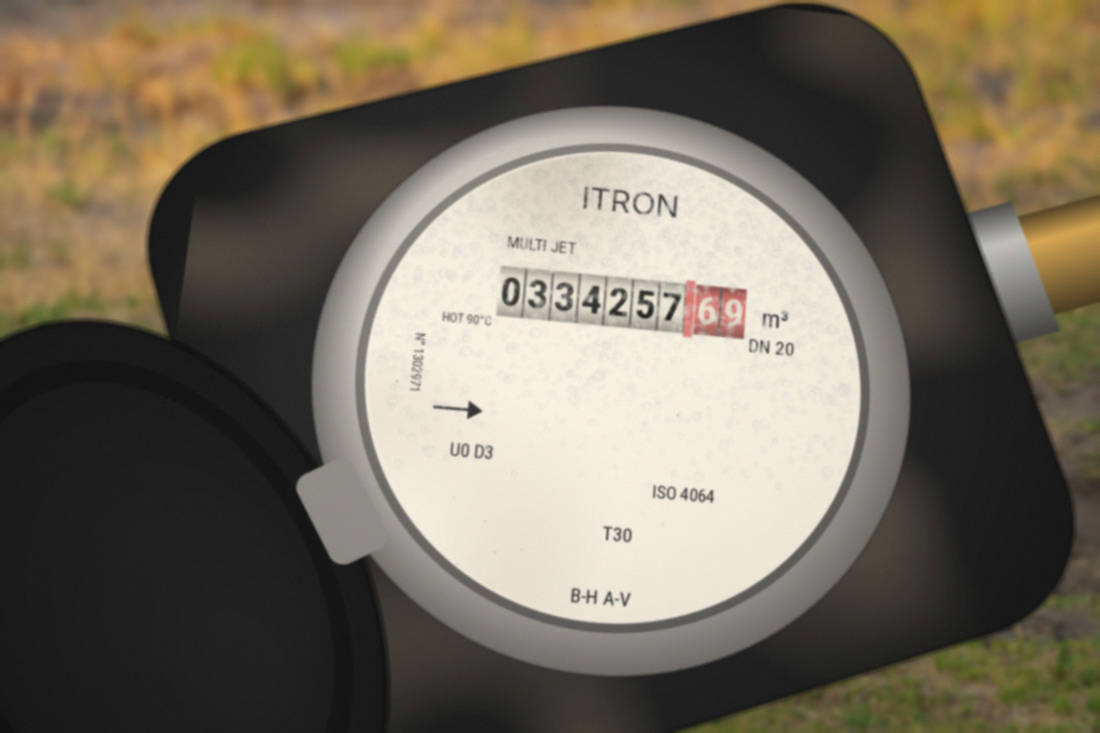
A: 334257.69 m³
